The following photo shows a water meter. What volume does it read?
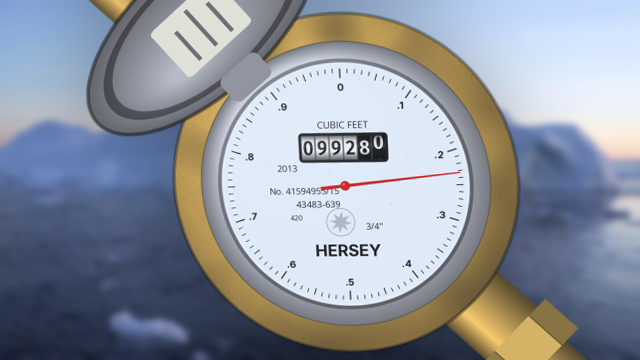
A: 99280.23 ft³
